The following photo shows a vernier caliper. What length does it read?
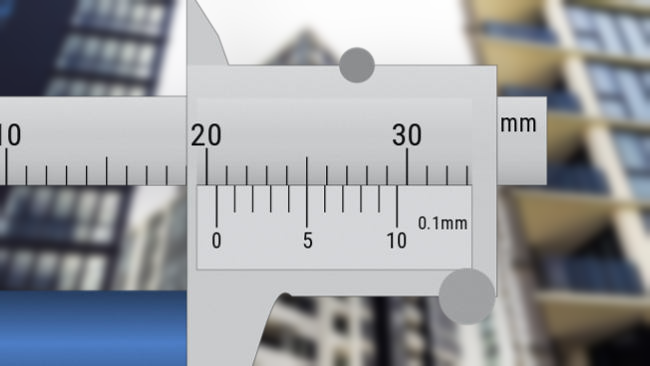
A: 20.5 mm
